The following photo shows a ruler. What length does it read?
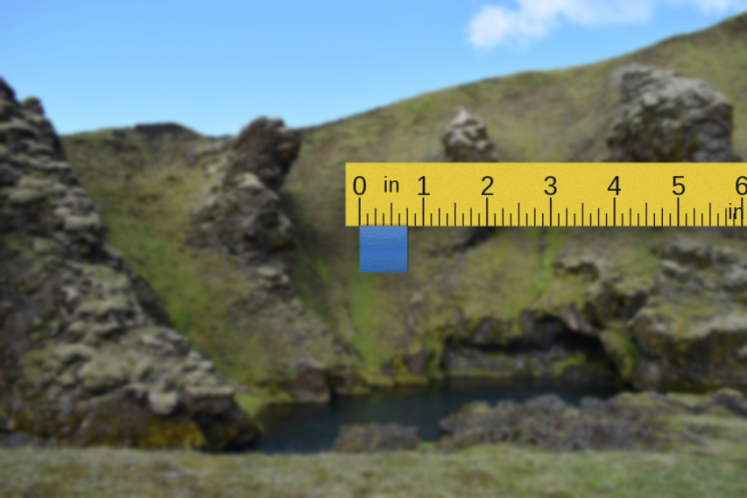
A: 0.75 in
